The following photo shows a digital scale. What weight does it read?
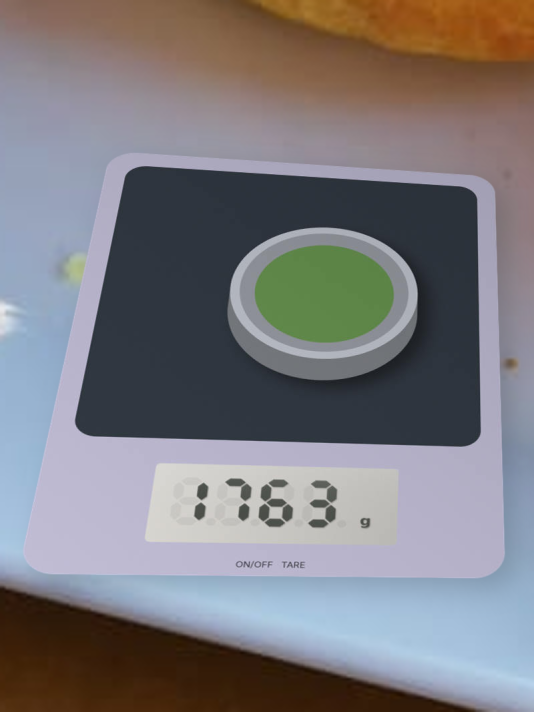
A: 1763 g
